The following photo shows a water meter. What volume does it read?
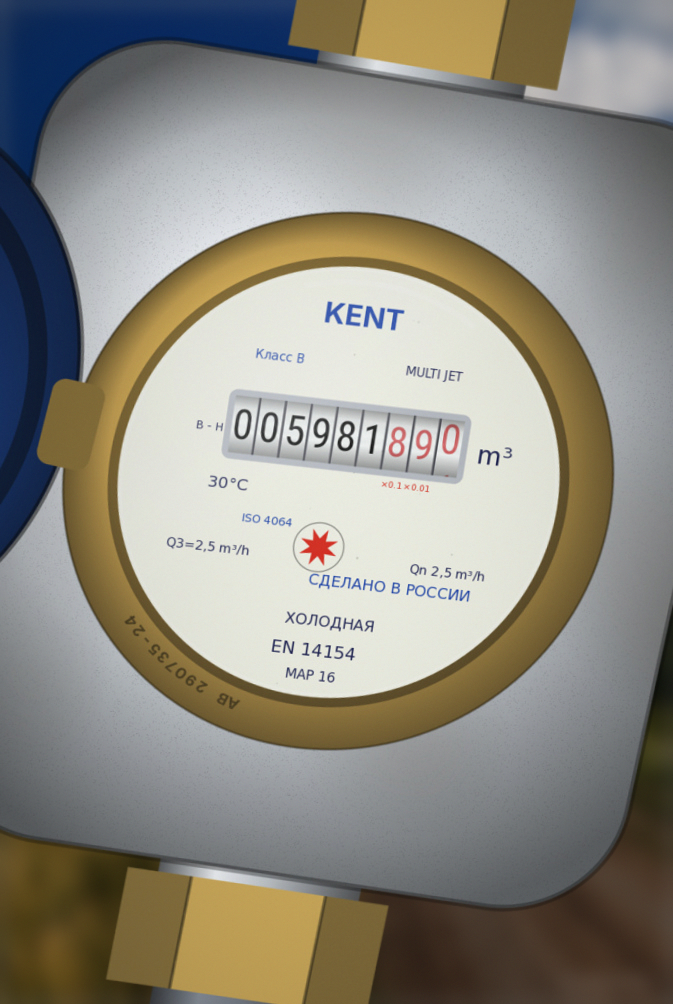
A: 5981.890 m³
